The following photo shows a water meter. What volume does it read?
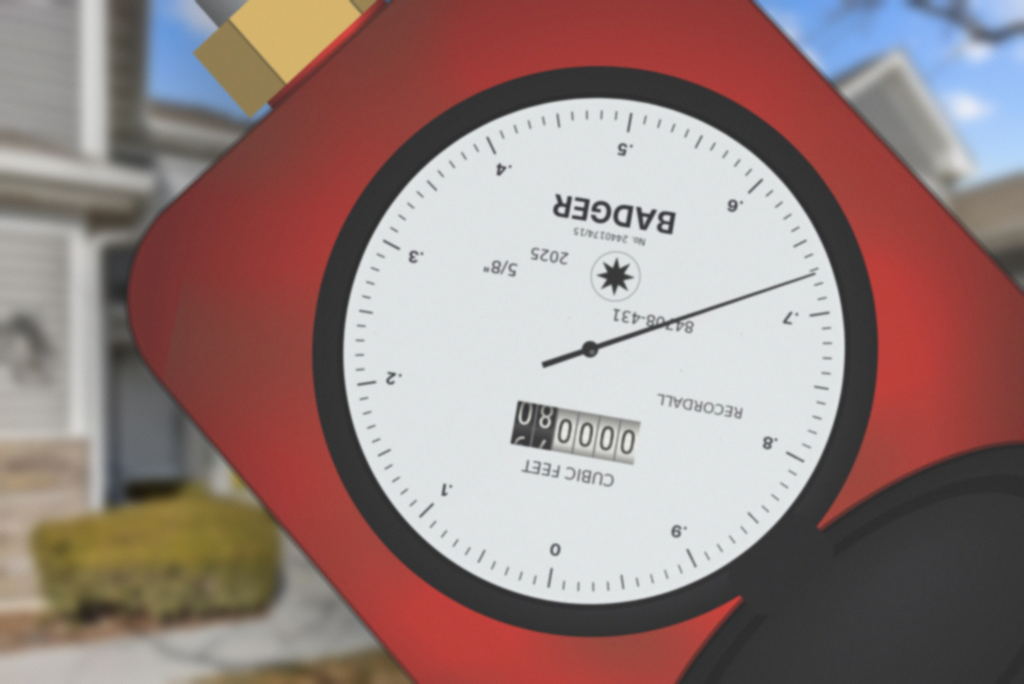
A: 79.67 ft³
